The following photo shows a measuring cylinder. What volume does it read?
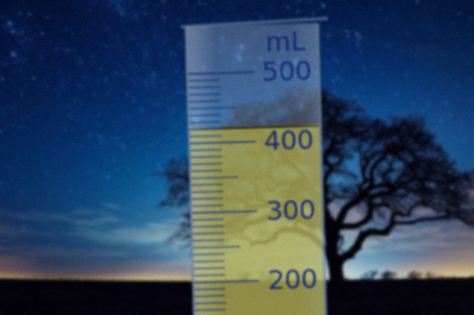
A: 420 mL
